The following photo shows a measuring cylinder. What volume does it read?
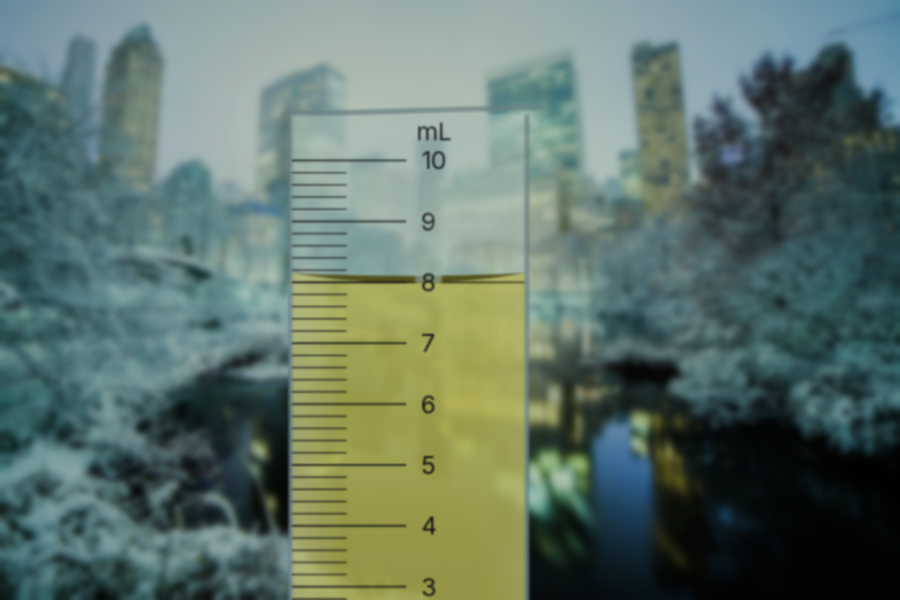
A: 8 mL
